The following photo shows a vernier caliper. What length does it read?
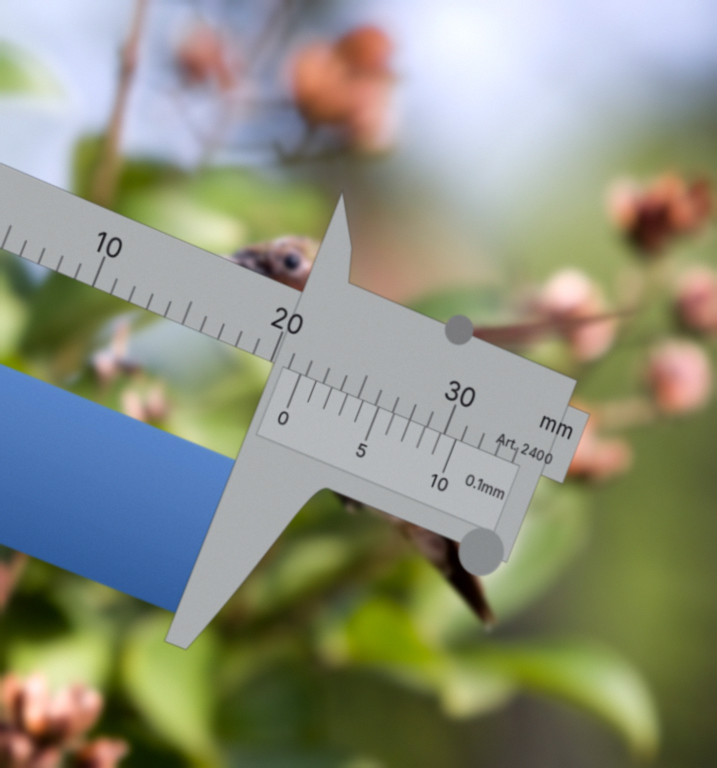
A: 21.7 mm
